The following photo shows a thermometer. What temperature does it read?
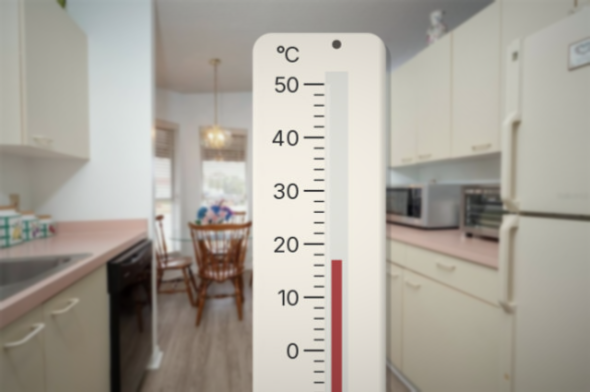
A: 17 °C
